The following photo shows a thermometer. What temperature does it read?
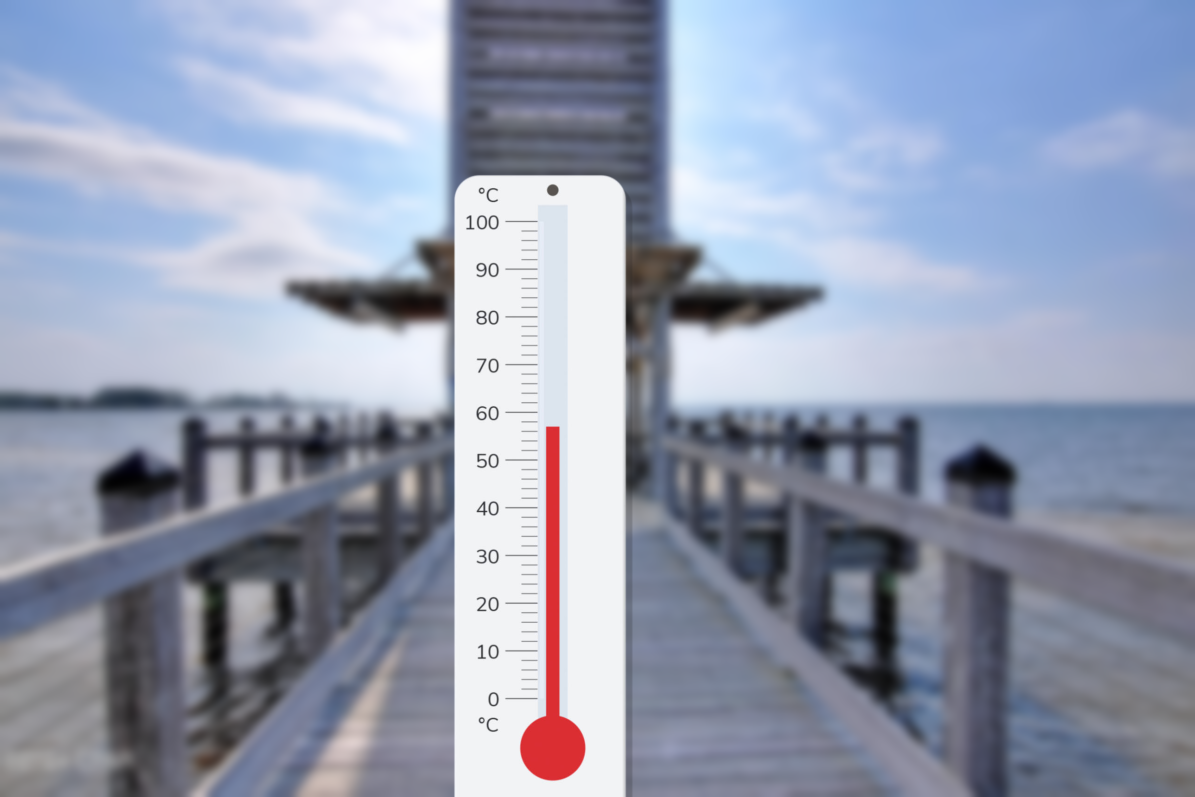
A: 57 °C
